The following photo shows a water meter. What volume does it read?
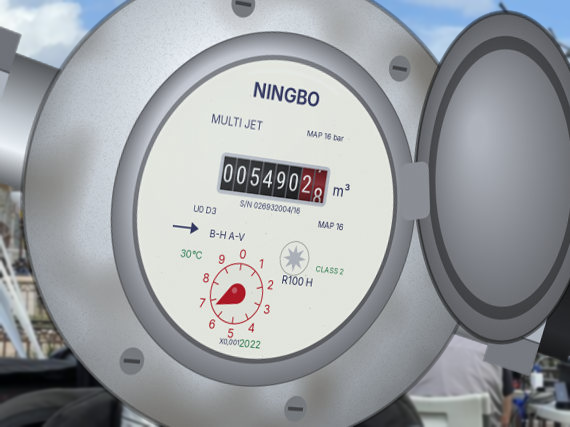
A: 5490.276 m³
